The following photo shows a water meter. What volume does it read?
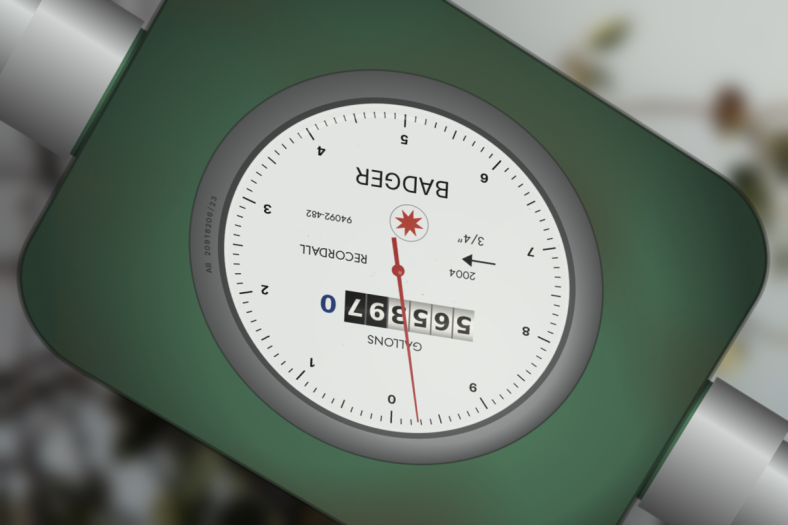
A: 5653969.7 gal
